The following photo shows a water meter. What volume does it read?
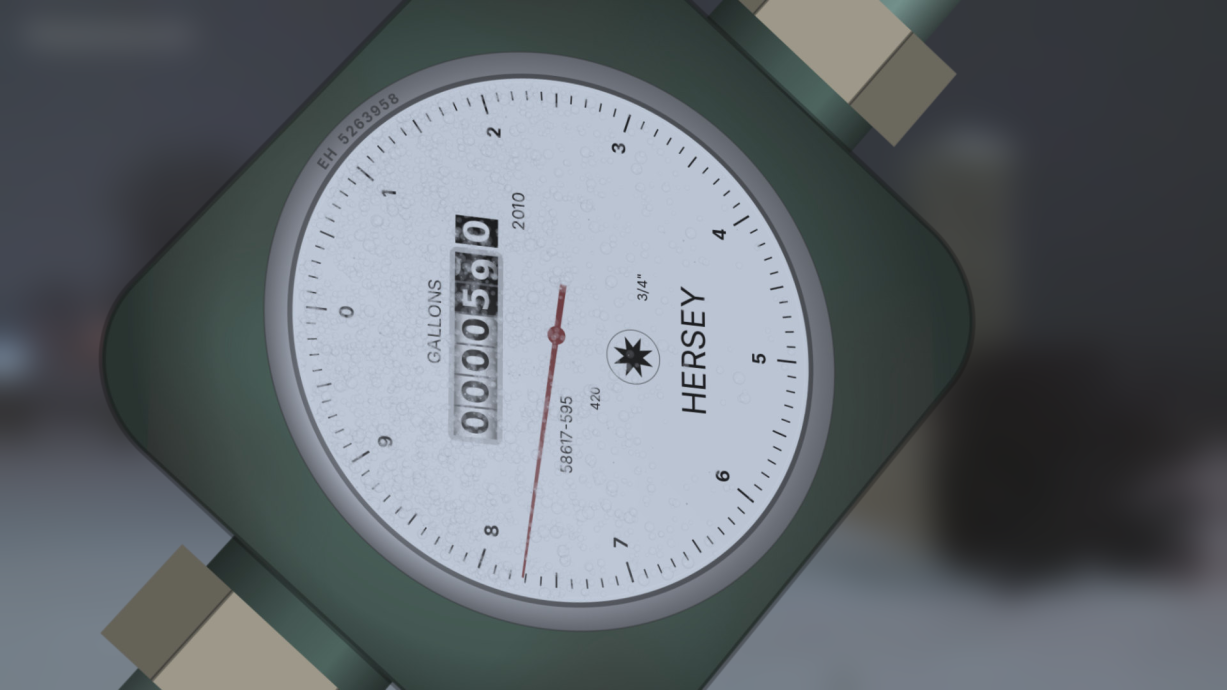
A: 587.7 gal
